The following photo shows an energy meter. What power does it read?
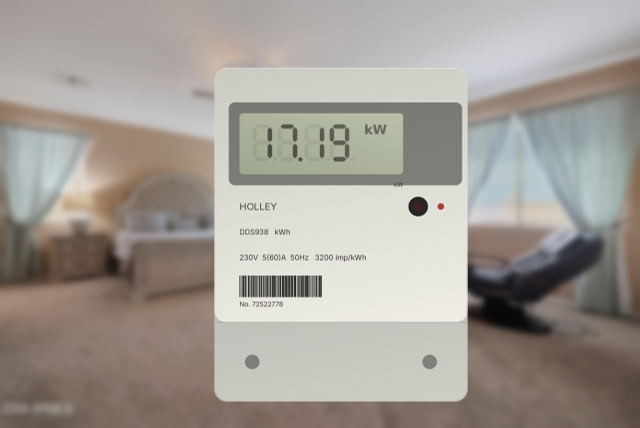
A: 17.19 kW
